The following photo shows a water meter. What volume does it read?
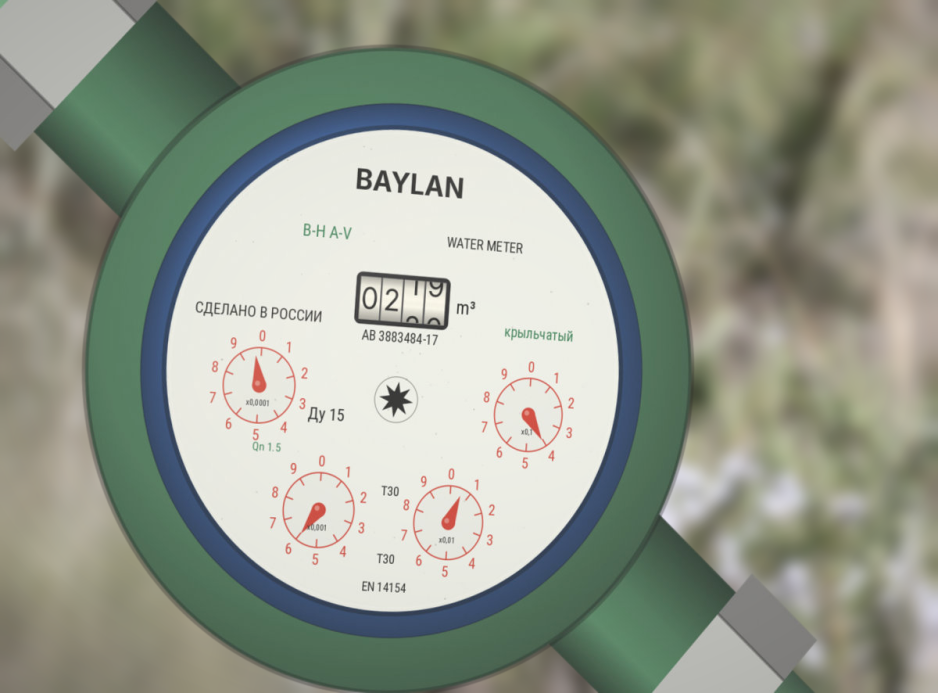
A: 219.4059 m³
